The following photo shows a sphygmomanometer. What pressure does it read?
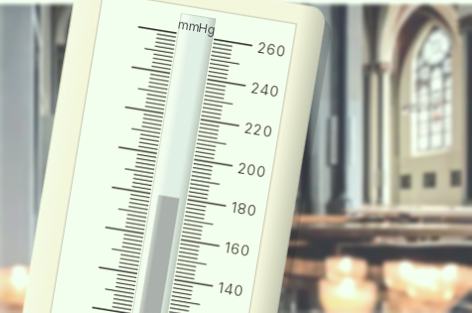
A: 180 mmHg
